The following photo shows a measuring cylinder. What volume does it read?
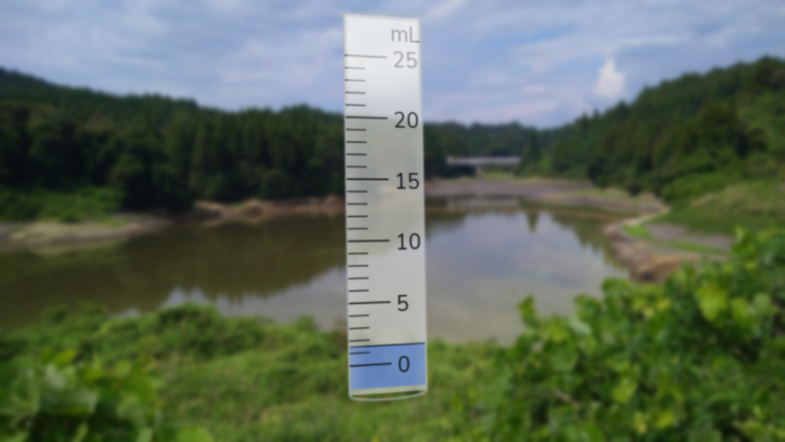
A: 1.5 mL
